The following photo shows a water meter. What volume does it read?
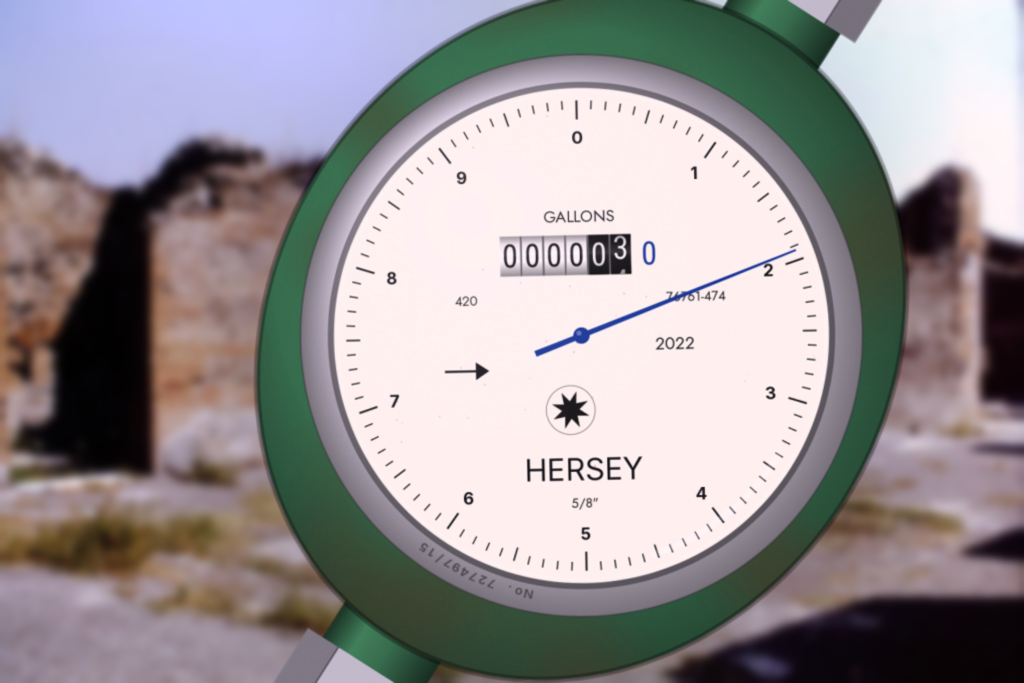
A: 31.9 gal
